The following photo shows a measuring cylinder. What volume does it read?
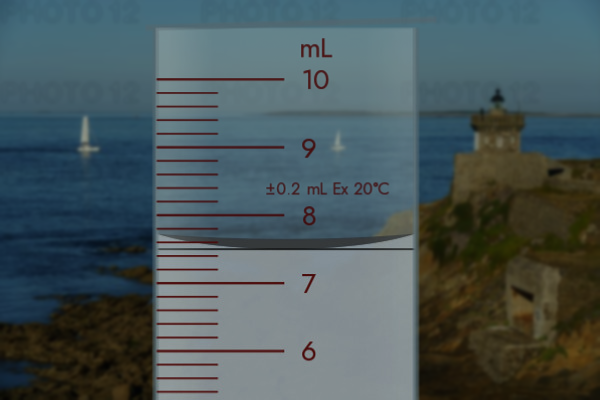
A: 7.5 mL
